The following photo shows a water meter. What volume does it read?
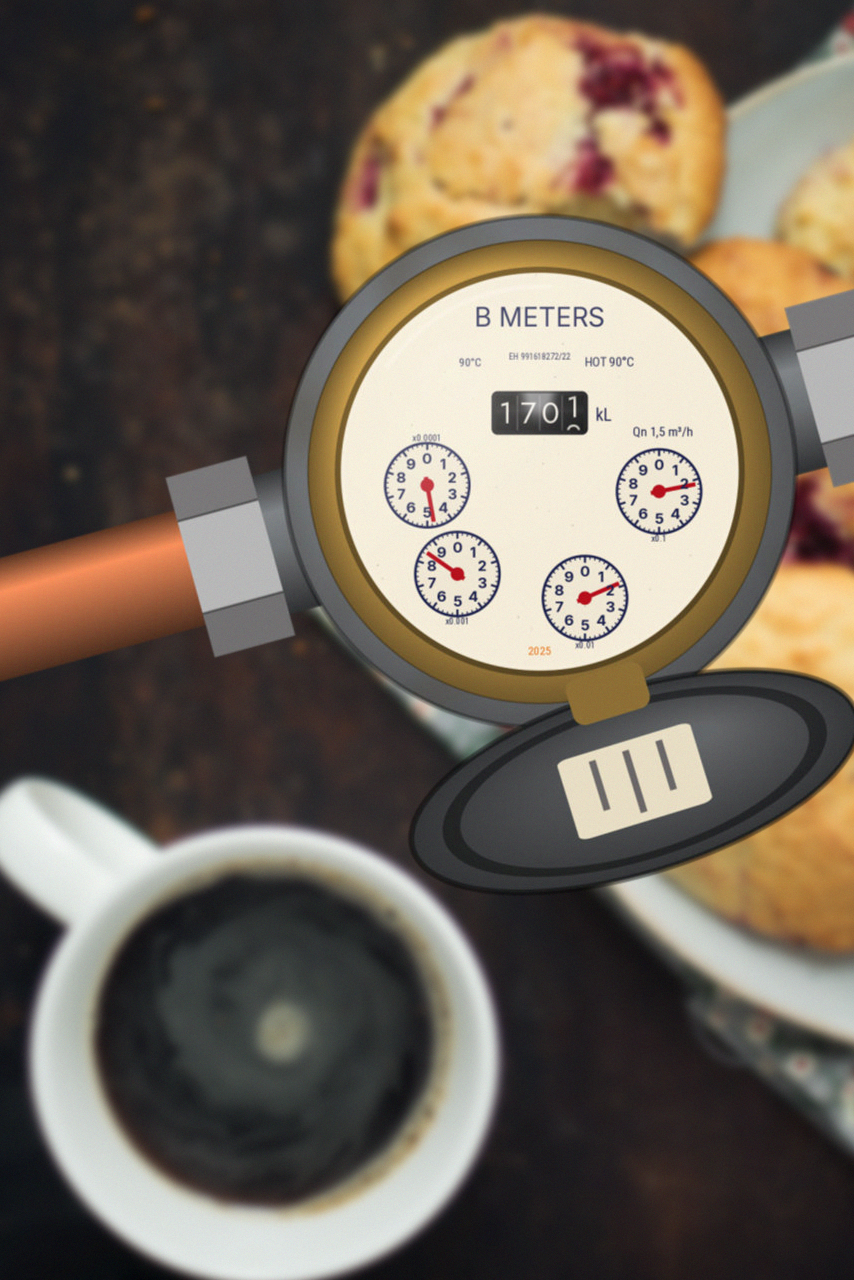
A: 1701.2184 kL
